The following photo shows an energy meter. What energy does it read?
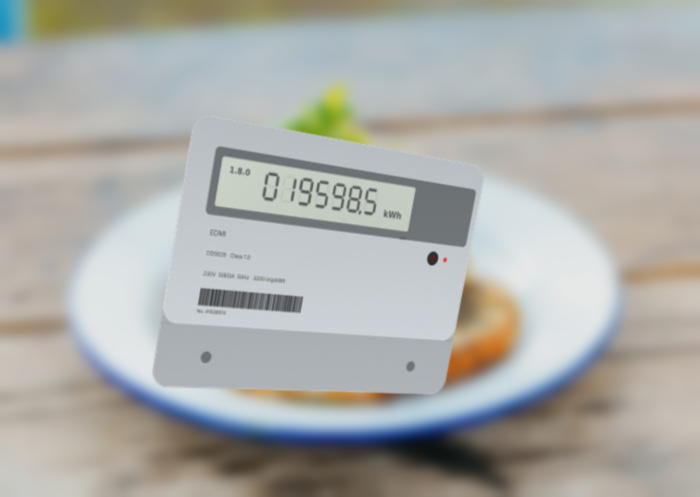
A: 19598.5 kWh
